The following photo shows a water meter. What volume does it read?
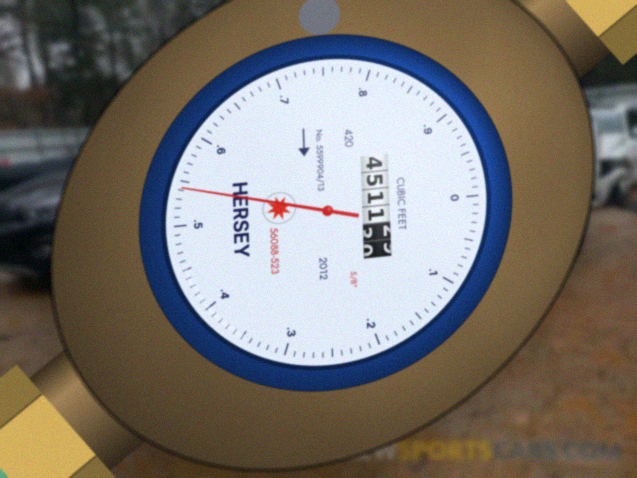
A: 451129.54 ft³
